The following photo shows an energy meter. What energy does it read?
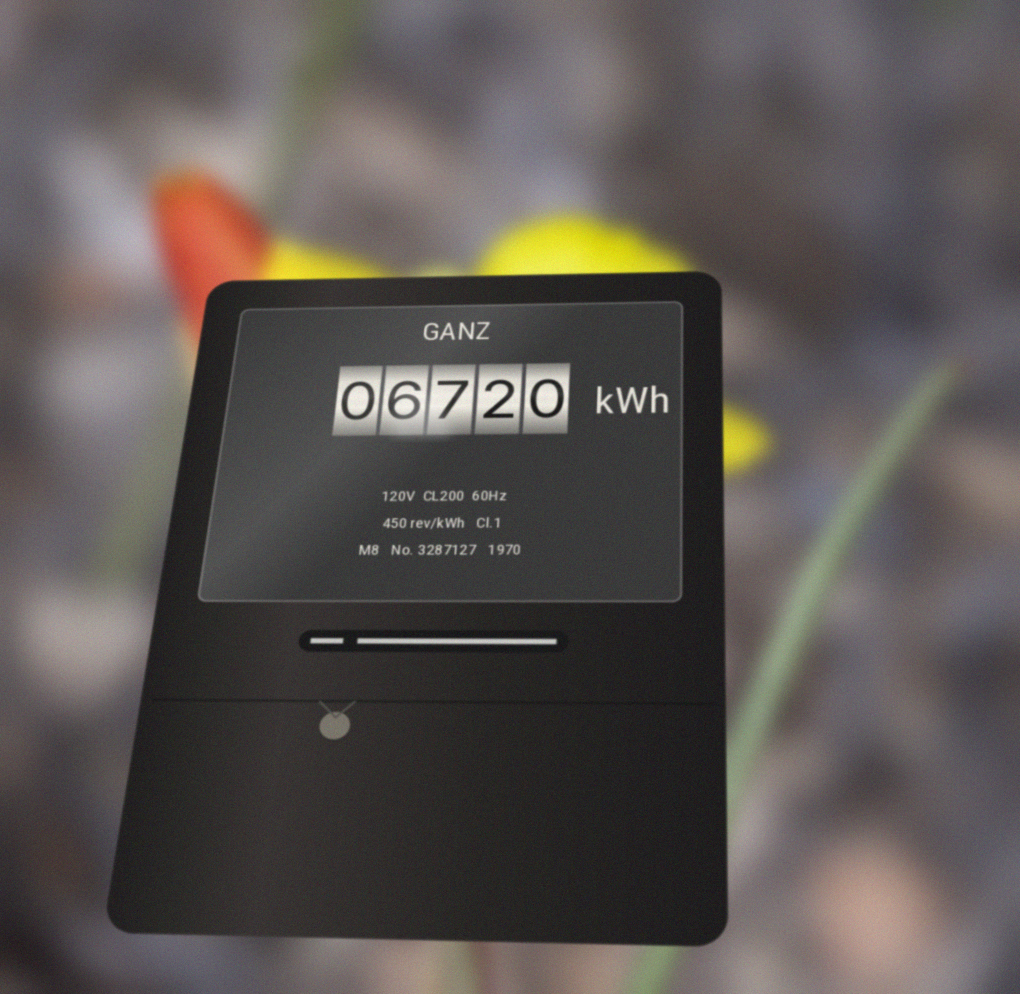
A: 6720 kWh
